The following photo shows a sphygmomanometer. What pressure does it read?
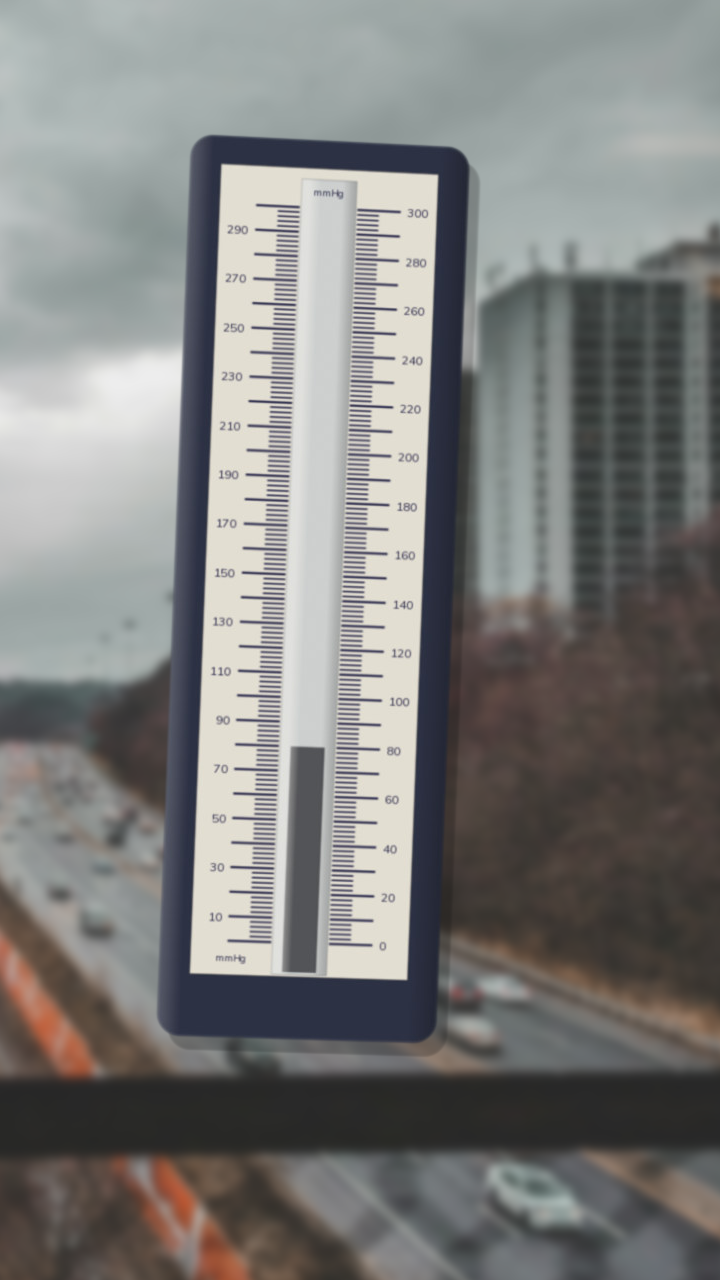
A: 80 mmHg
